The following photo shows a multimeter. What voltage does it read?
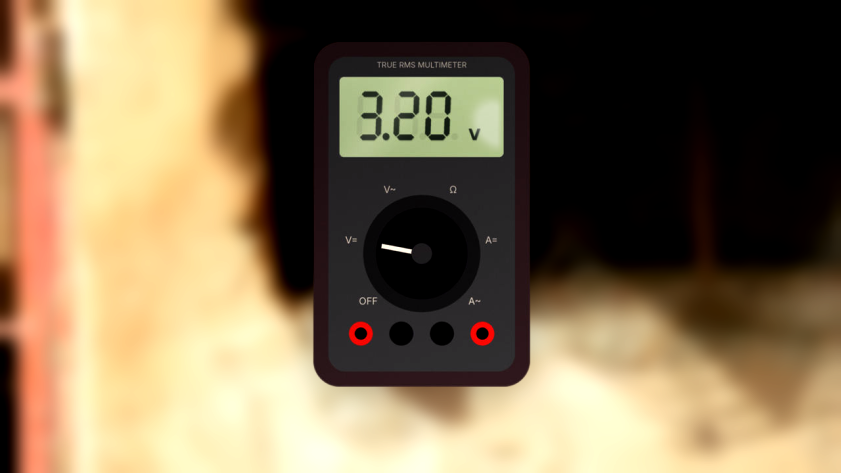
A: 3.20 V
